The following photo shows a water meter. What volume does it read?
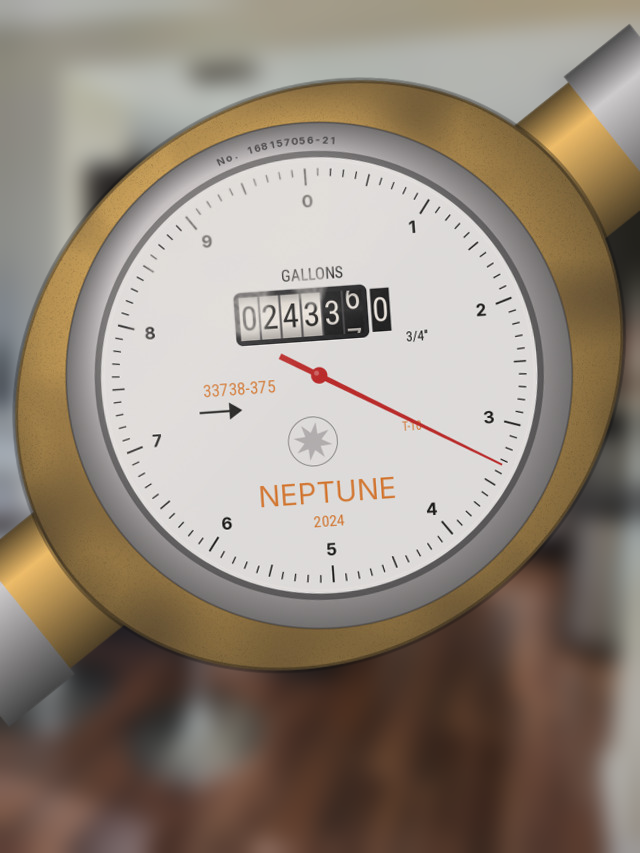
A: 243363.3 gal
